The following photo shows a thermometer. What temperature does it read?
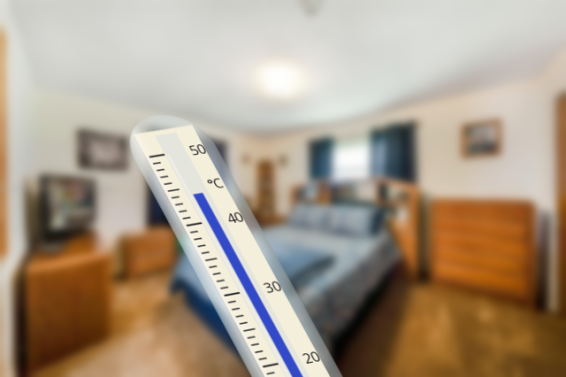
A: 44 °C
